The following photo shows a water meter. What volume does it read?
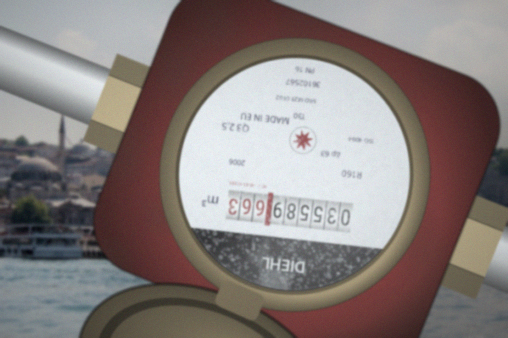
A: 35589.663 m³
